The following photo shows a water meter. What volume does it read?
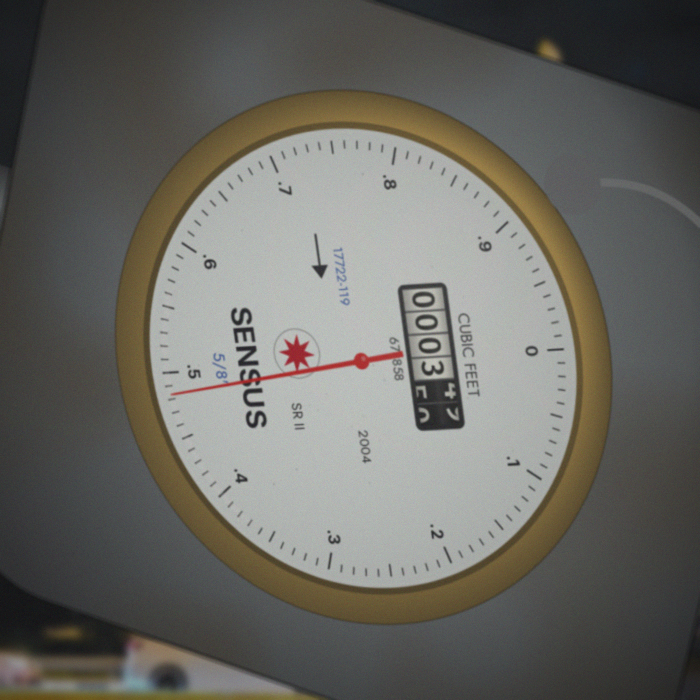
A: 349.48 ft³
